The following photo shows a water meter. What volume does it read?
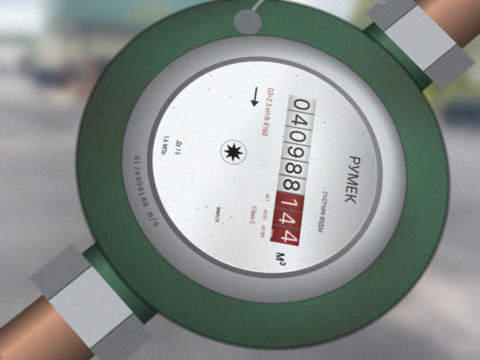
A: 40988.144 m³
